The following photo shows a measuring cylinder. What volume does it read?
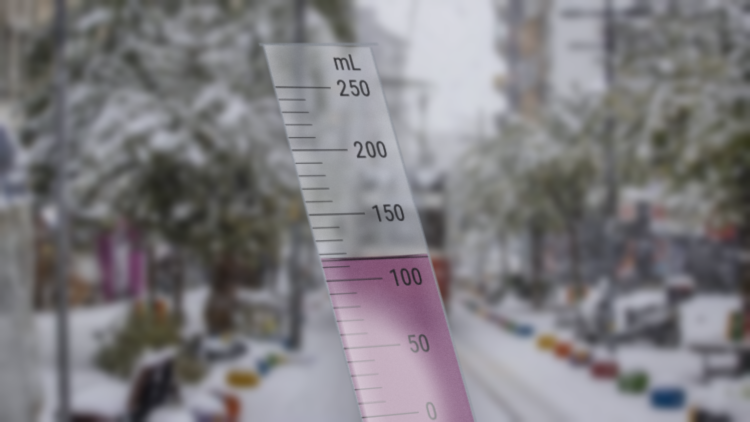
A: 115 mL
